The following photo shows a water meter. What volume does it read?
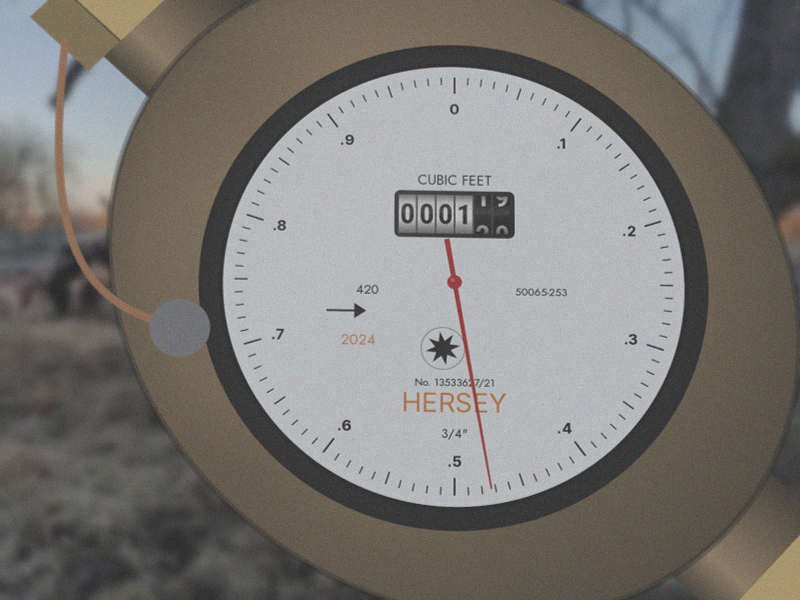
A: 119.47 ft³
